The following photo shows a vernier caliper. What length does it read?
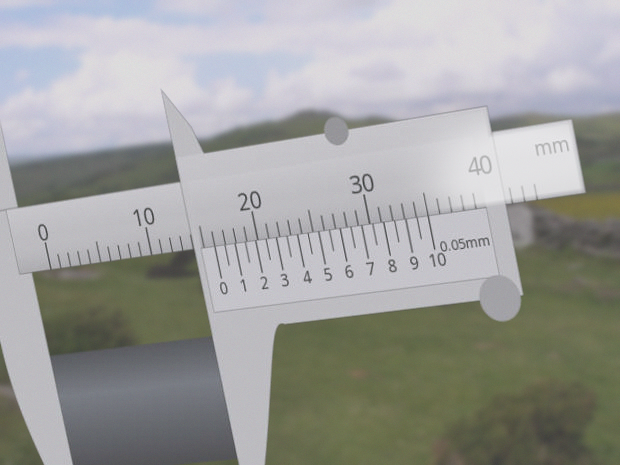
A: 16.0 mm
